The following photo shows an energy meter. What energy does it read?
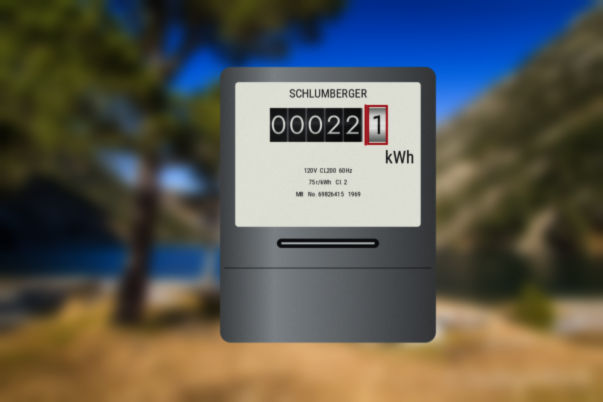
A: 22.1 kWh
